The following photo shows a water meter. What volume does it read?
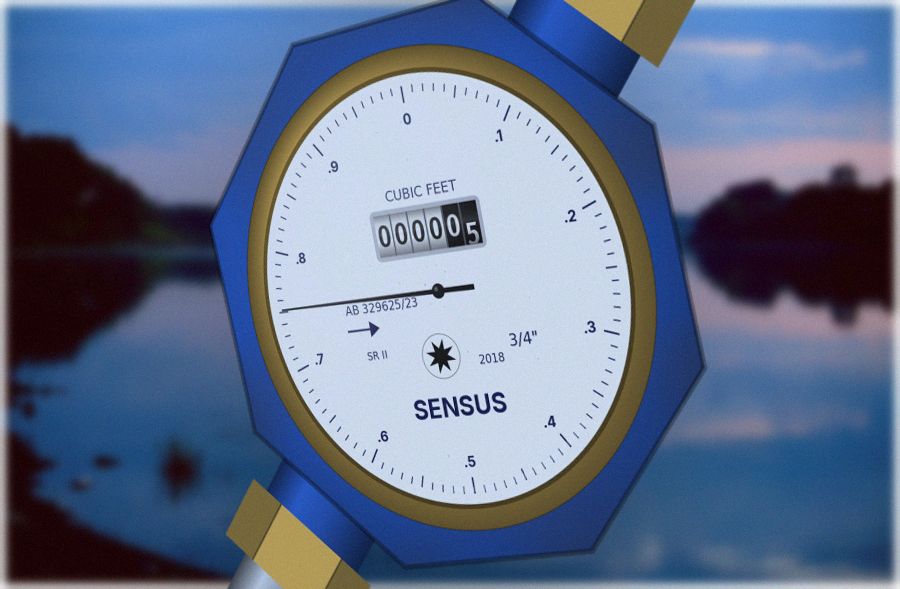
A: 4.75 ft³
